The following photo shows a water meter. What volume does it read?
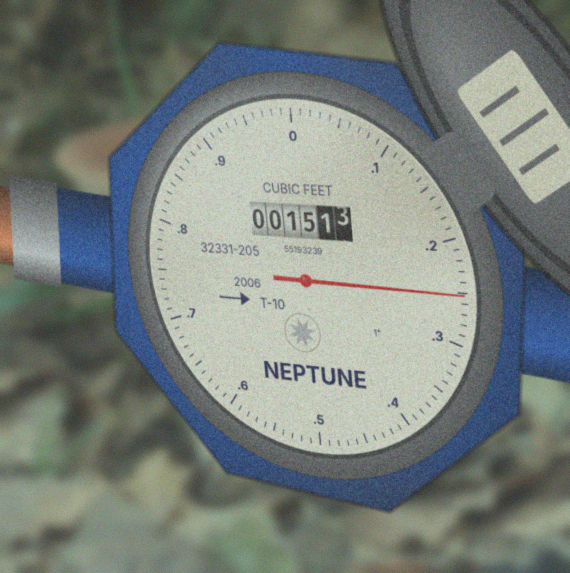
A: 1513.25 ft³
